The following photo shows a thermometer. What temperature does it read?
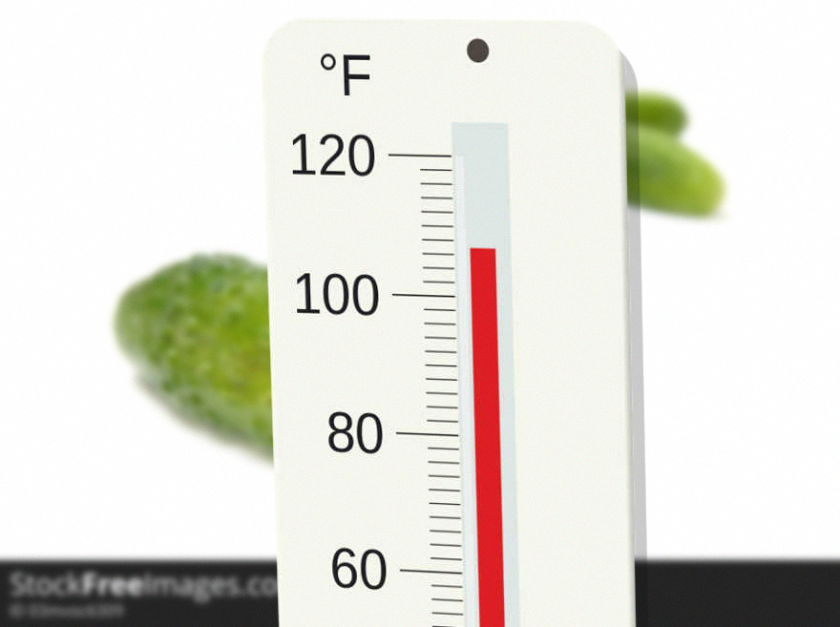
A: 107 °F
